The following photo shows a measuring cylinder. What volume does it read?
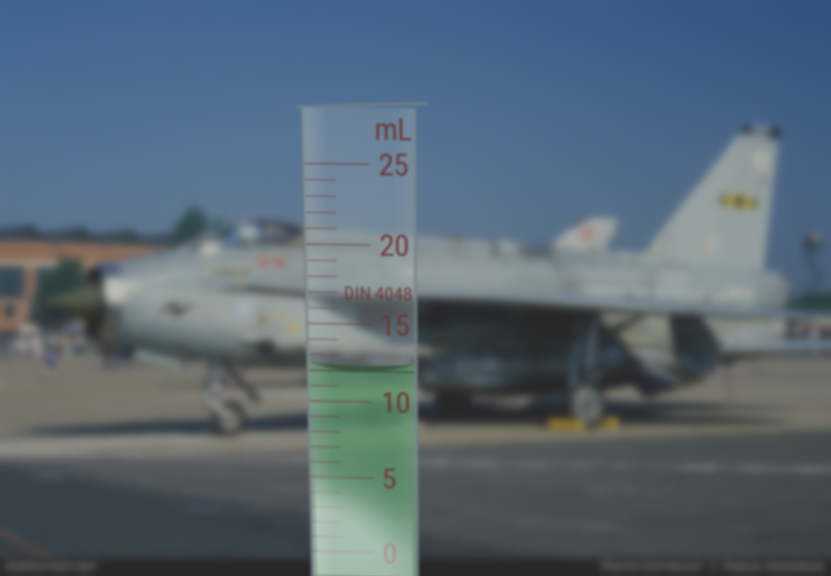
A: 12 mL
